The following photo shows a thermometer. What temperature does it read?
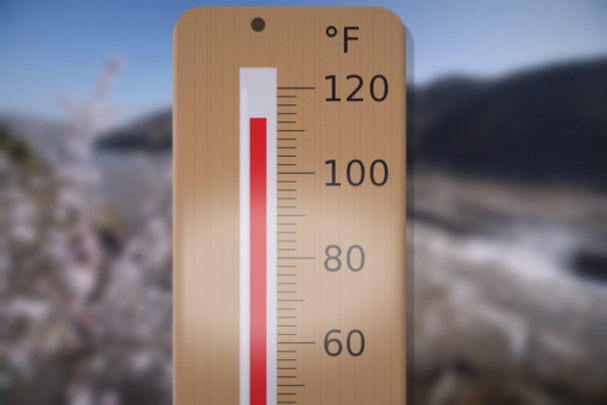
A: 113 °F
